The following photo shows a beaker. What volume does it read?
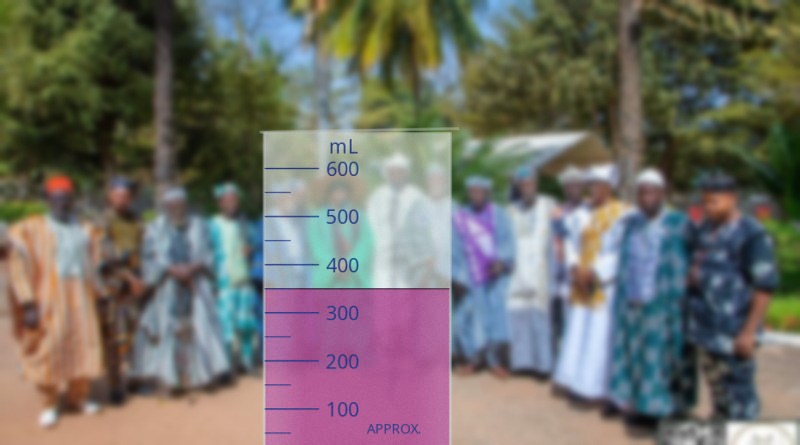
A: 350 mL
